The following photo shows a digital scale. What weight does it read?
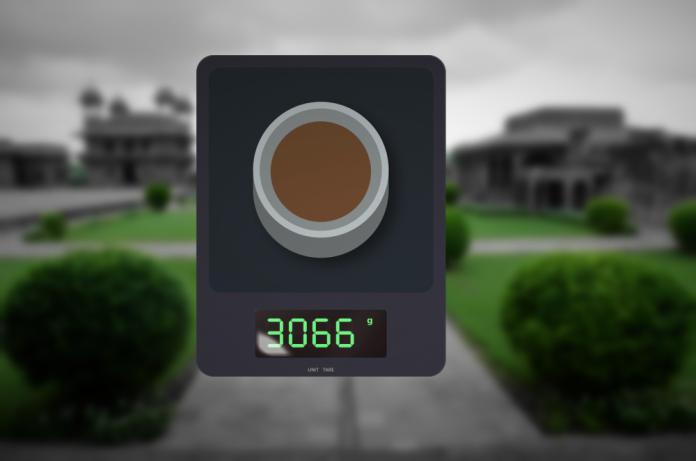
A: 3066 g
